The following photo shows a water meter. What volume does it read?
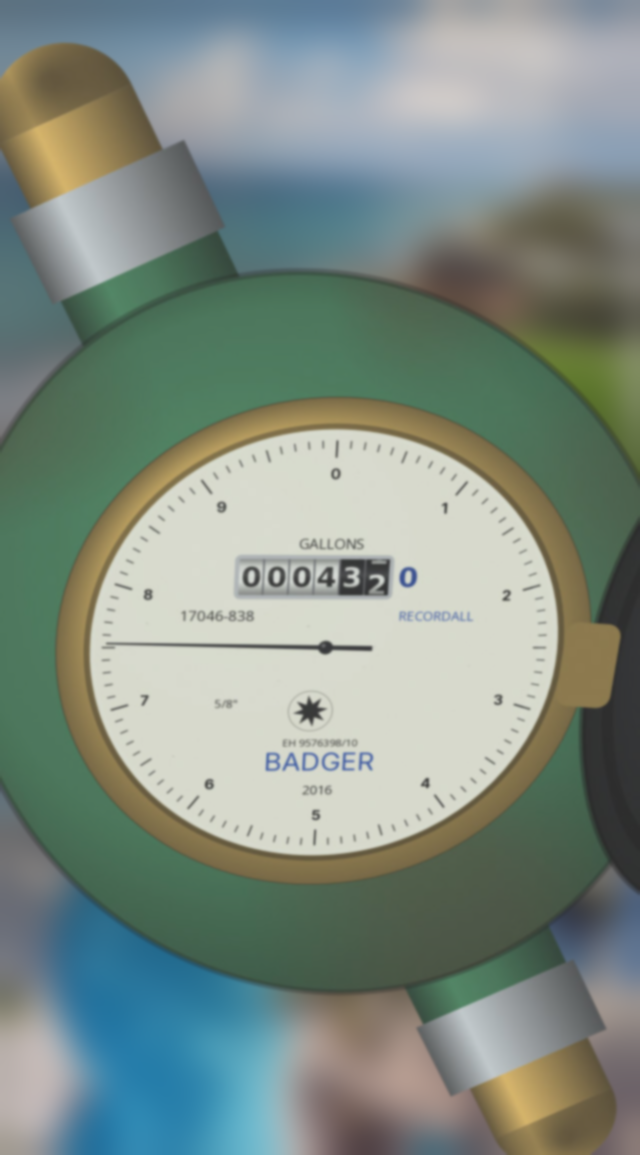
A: 4317.5 gal
